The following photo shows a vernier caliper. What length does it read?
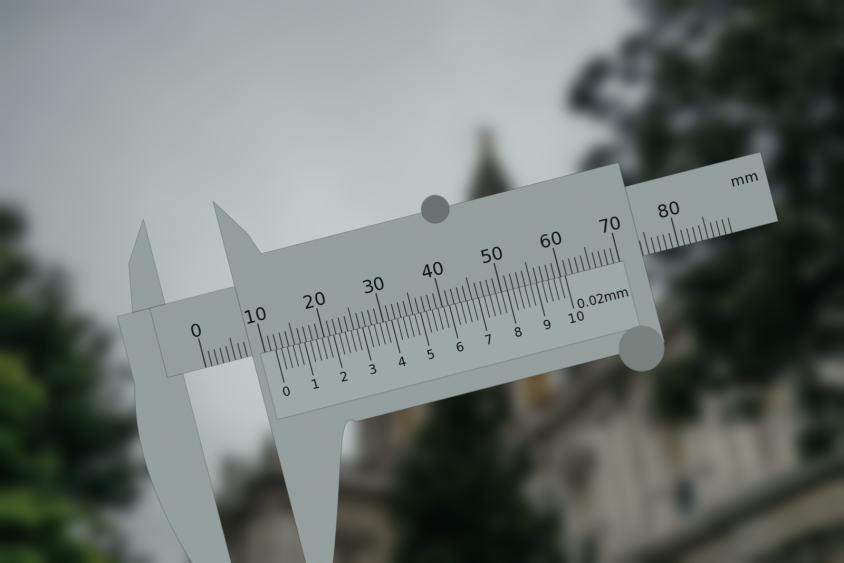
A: 11.8 mm
